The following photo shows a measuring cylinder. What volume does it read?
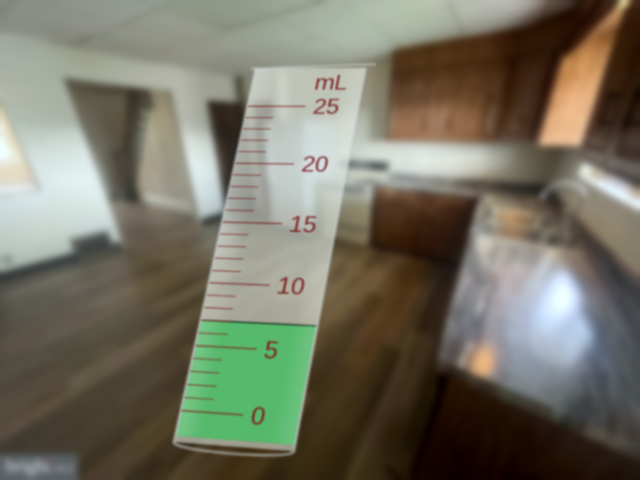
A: 7 mL
